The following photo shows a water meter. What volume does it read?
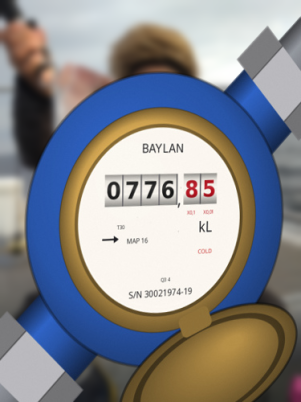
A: 776.85 kL
